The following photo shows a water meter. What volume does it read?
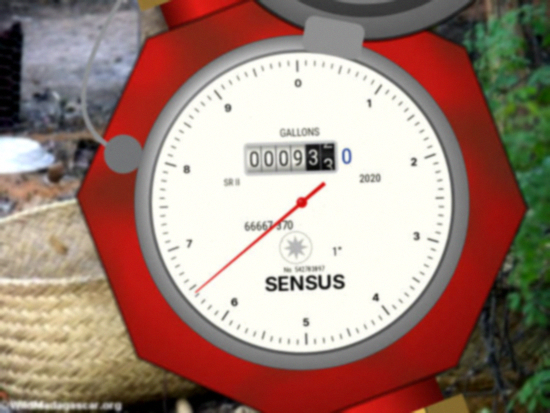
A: 9326.4 gal
